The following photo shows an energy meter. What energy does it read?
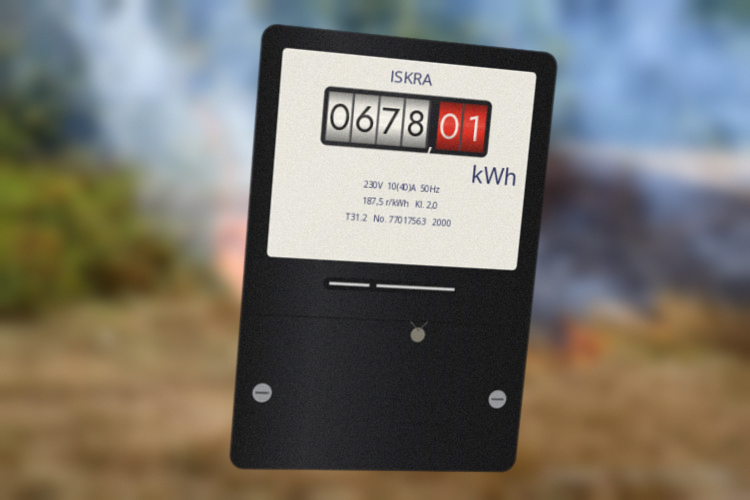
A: 678.01 kWh
